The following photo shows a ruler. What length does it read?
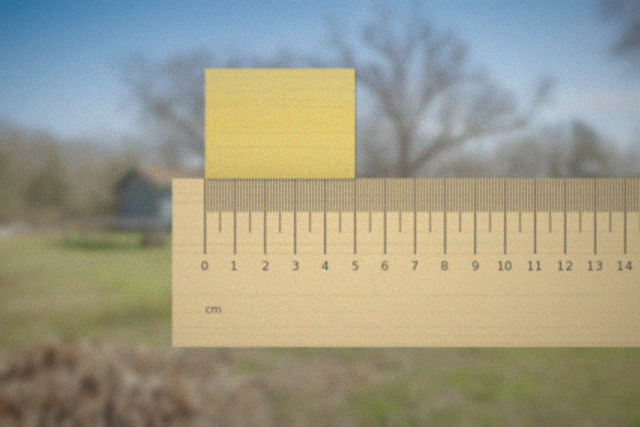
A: 5 cm
